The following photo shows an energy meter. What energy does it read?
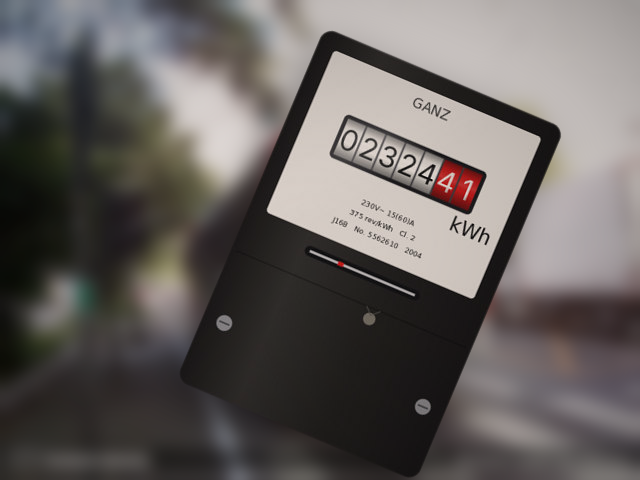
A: 2324.41 kWh
